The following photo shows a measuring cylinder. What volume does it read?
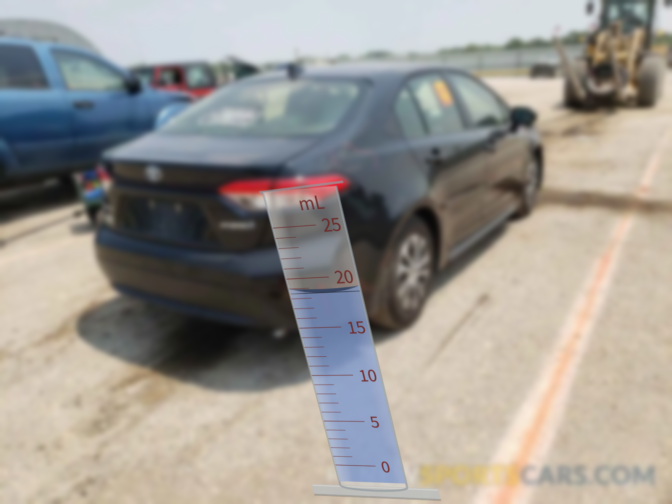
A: 18.5 mL
